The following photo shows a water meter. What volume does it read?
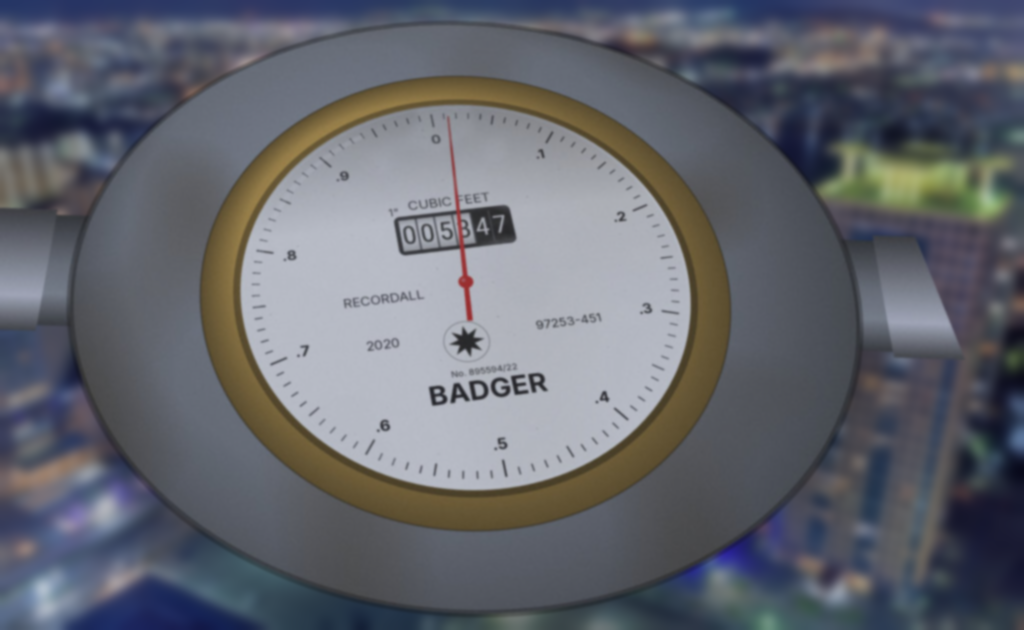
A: 5347.01 ft³
